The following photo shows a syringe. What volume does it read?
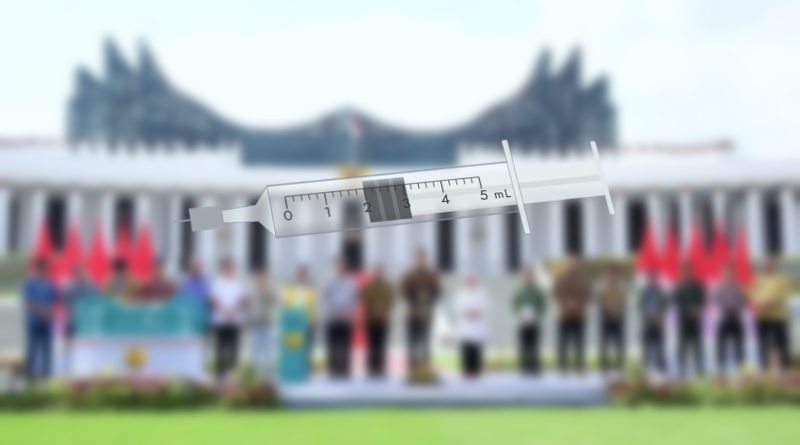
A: 2 mL
